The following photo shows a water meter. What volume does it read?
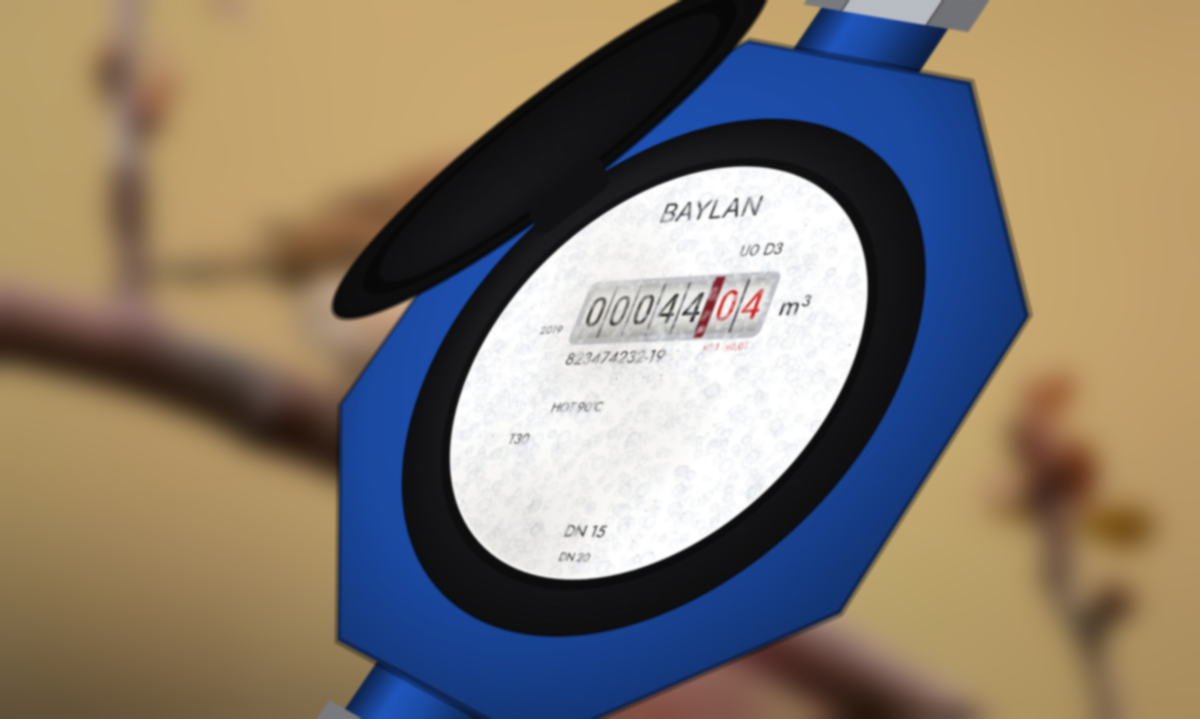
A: 44.04 m³
